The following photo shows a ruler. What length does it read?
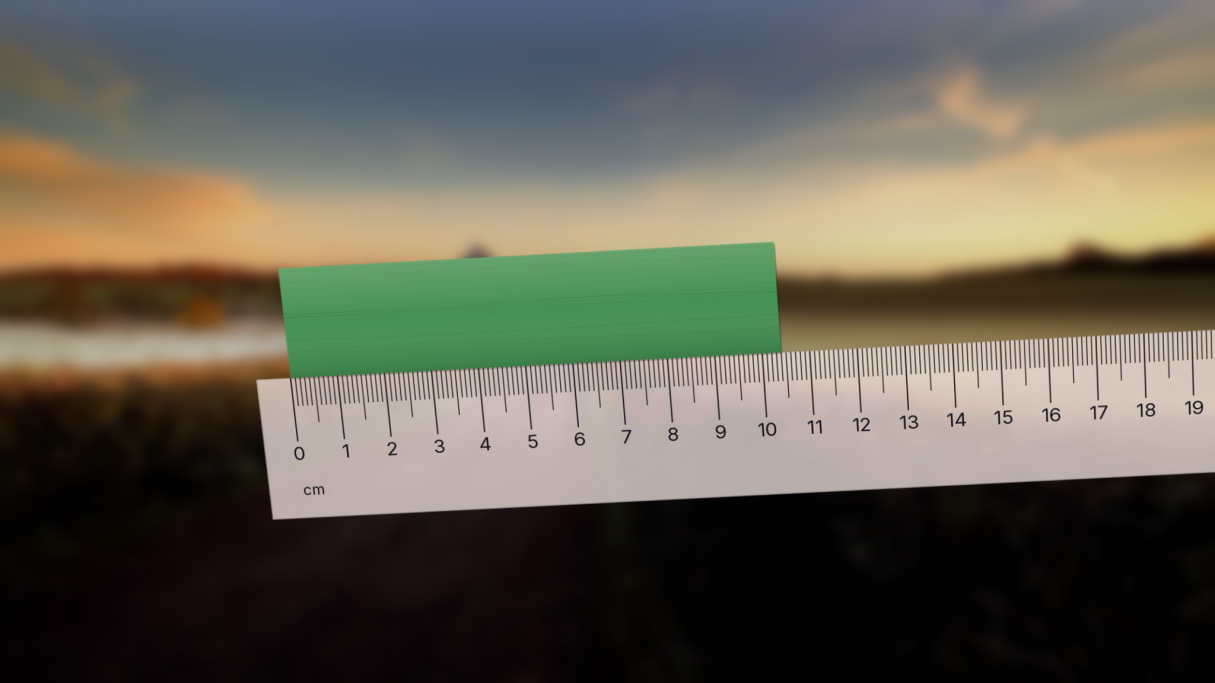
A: 10.4 cm
